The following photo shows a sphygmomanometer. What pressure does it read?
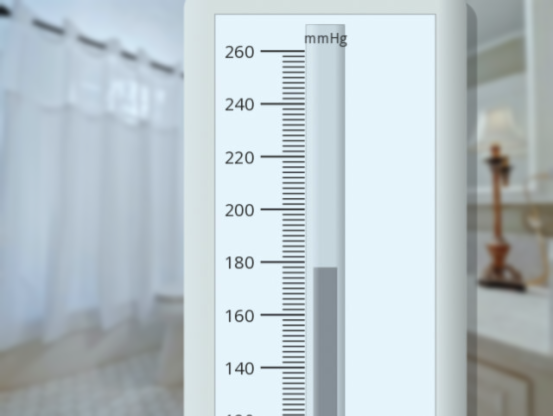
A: 178 mmHg
